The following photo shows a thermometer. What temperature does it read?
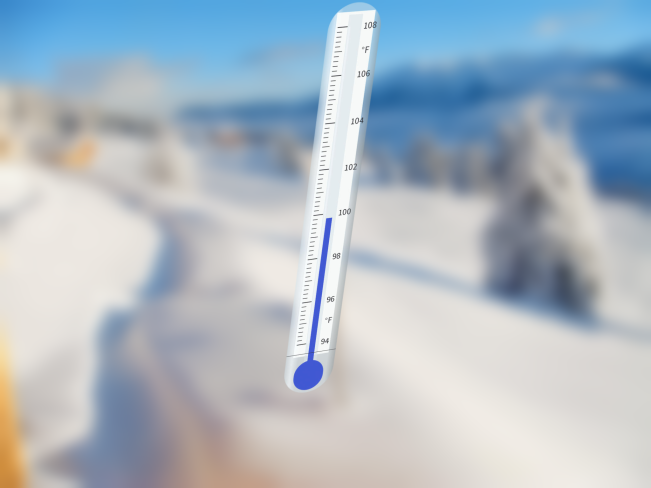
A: 99.8 °F
